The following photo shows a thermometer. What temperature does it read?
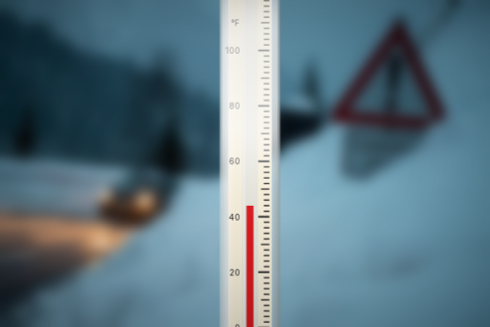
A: 44 °F
